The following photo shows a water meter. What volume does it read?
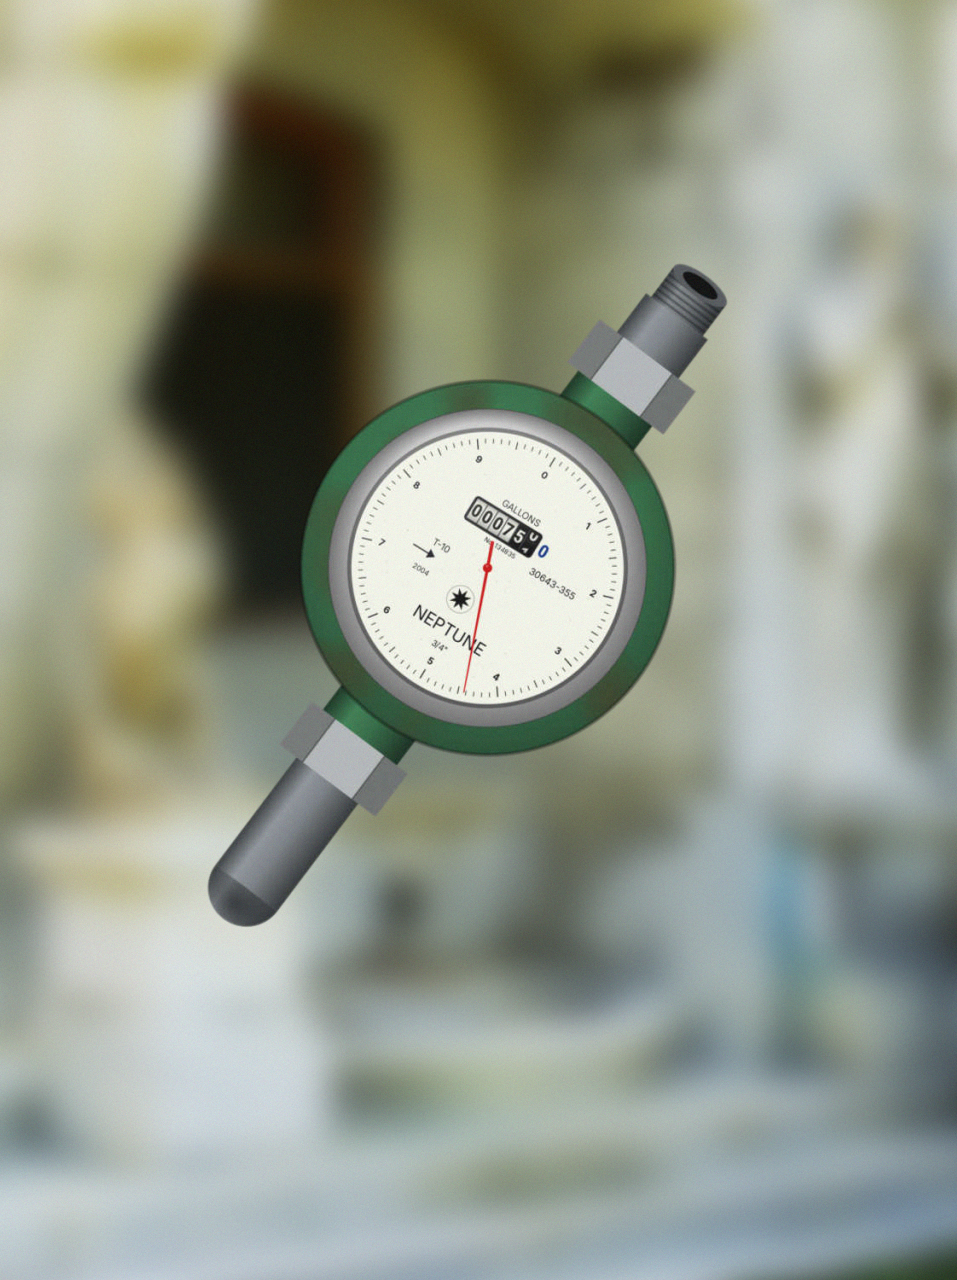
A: 7504.4 gal
